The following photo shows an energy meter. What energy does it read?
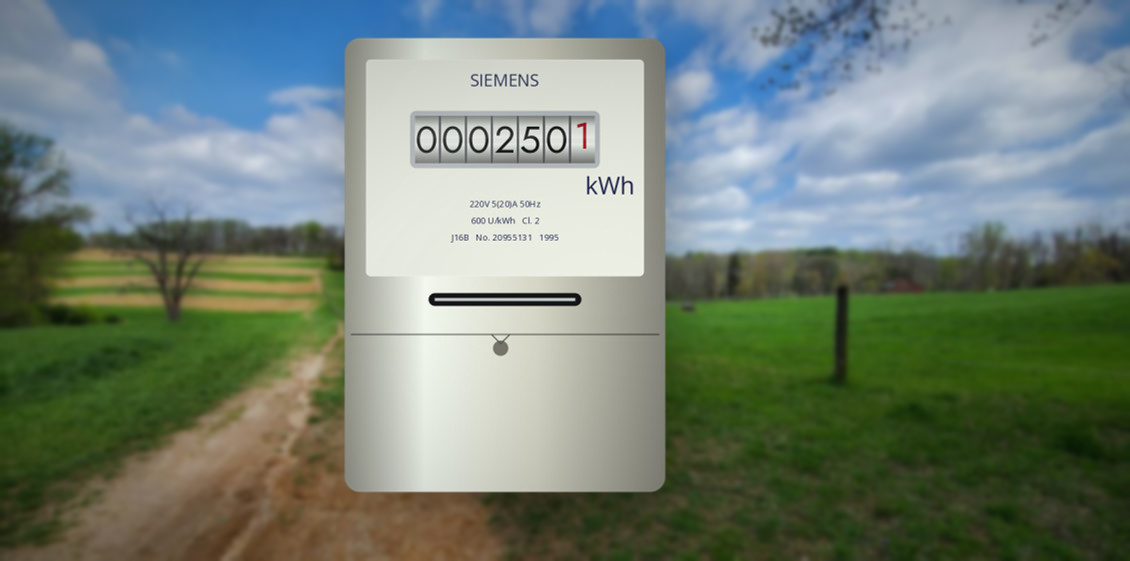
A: 250.1 kWh
